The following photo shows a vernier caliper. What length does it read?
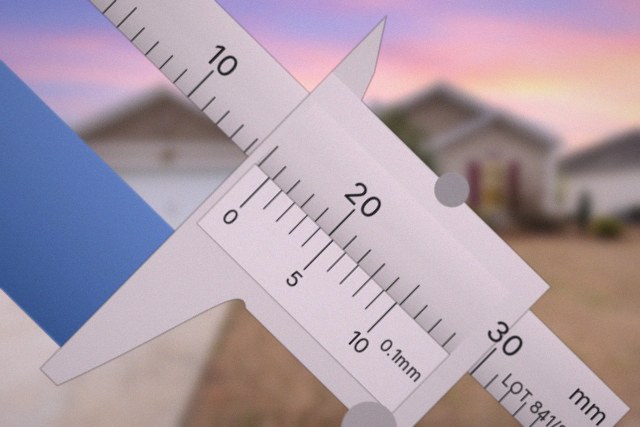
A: 15.8 mm
